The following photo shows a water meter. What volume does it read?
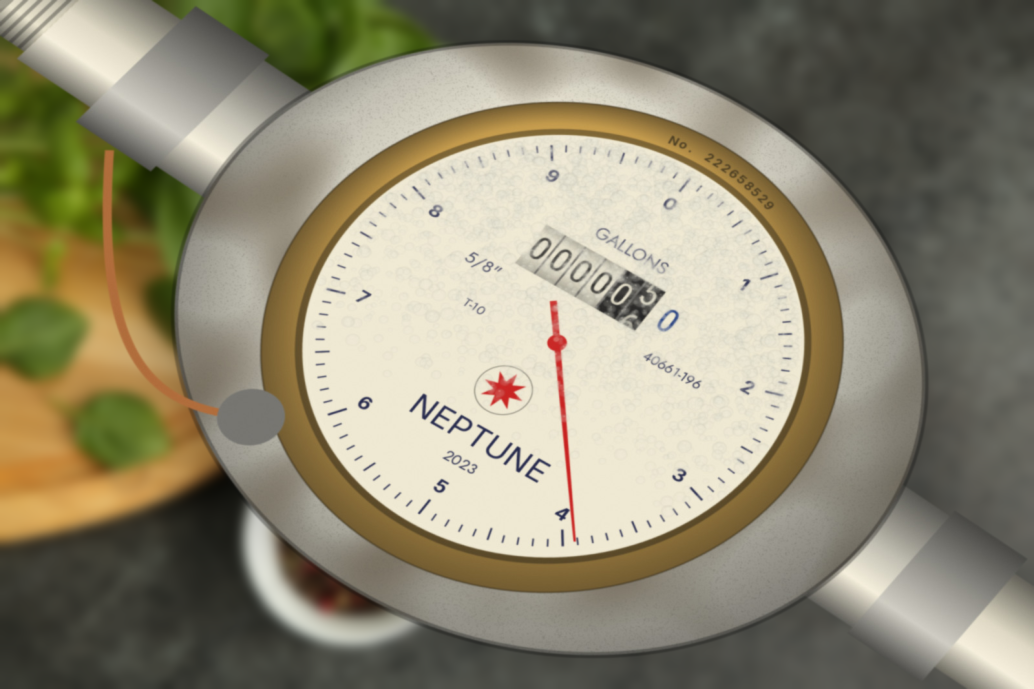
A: 53.9 gal
